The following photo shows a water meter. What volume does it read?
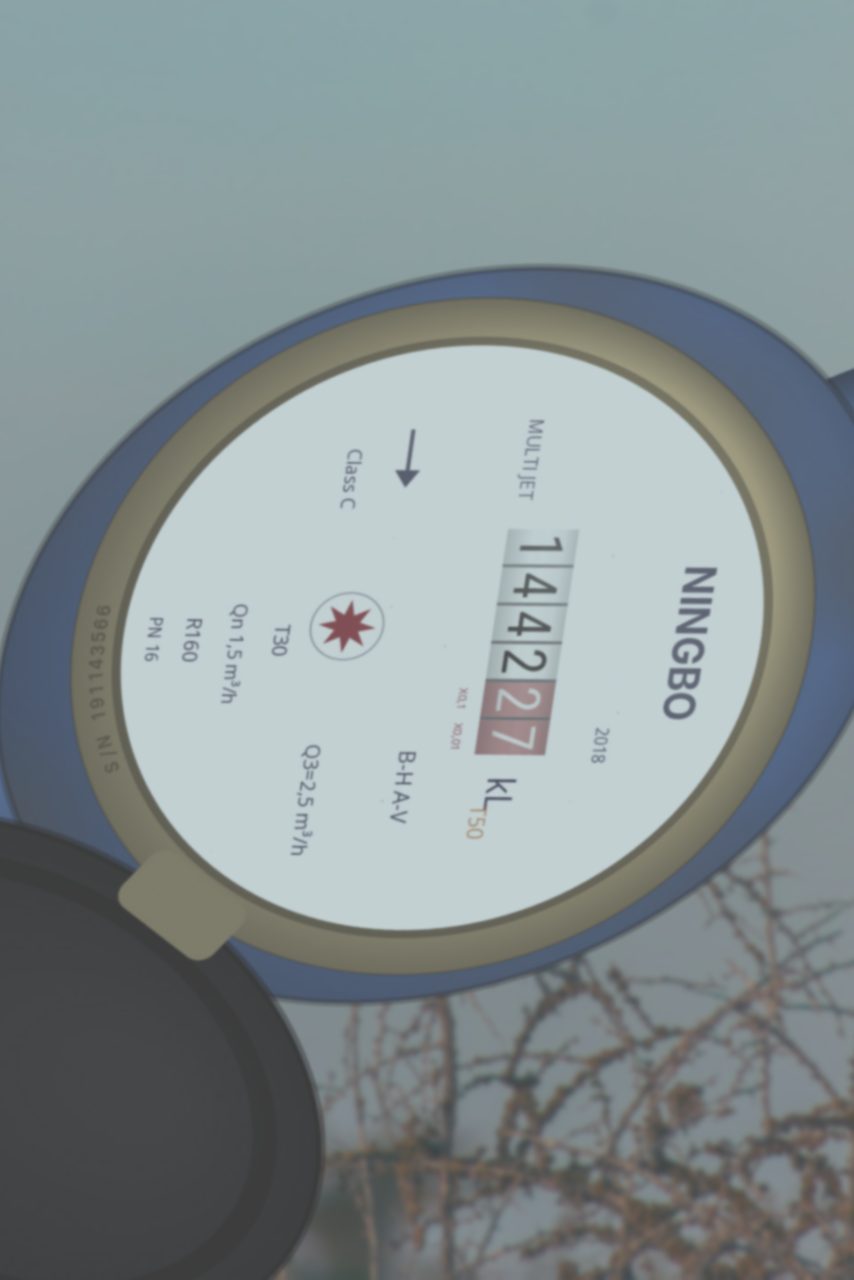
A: 1442.27 kL
